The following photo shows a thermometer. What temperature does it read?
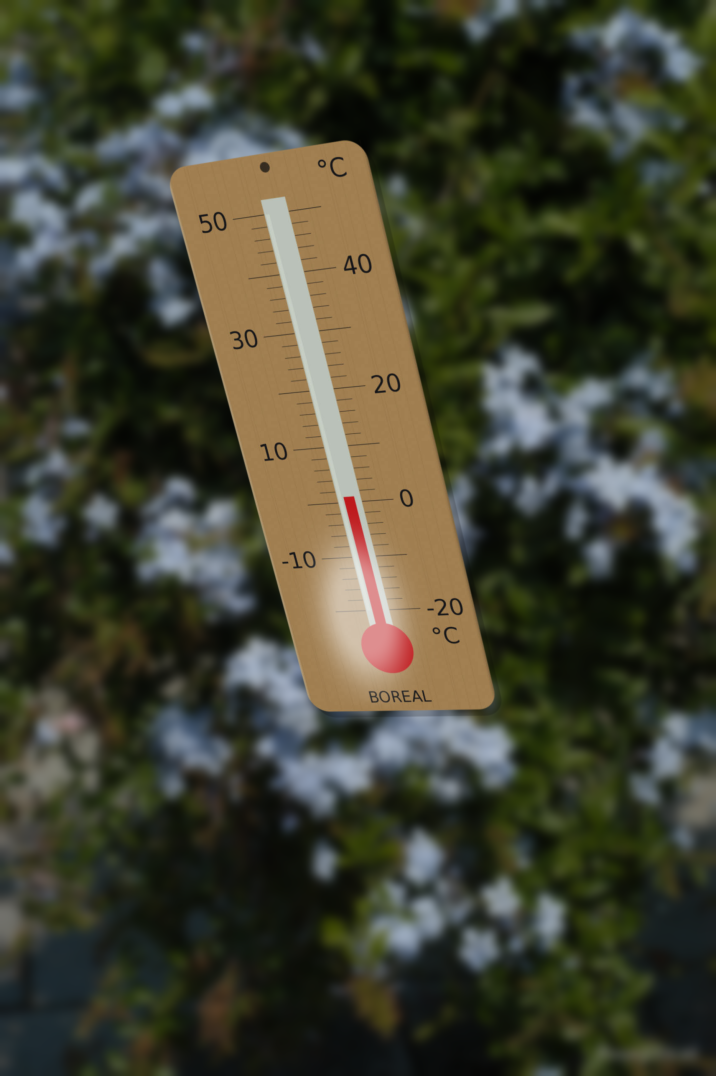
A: 1 °C
